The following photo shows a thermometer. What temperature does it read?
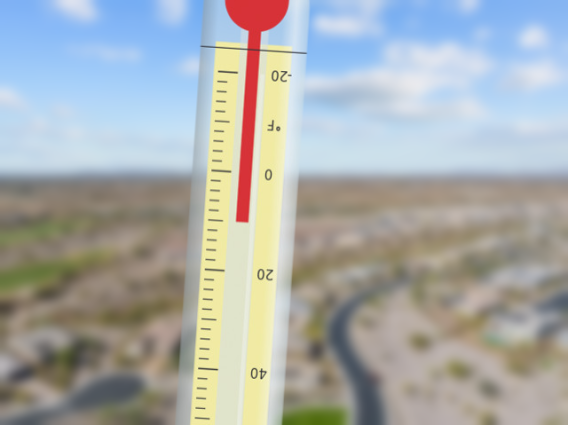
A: 10 °F
